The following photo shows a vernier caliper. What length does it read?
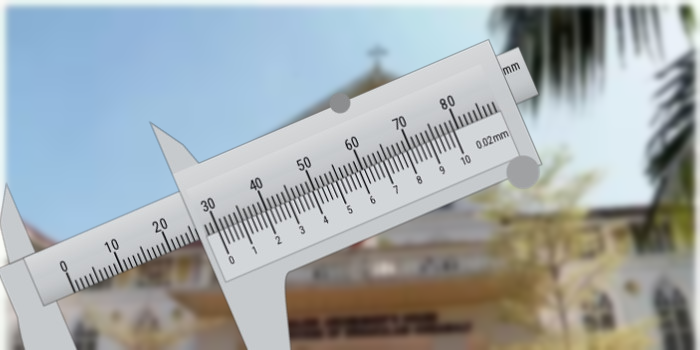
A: 30.0 mm
